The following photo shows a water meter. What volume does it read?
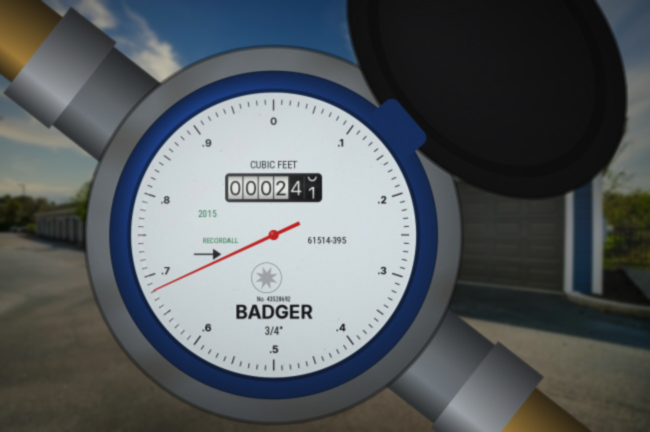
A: 240.68 ft³
